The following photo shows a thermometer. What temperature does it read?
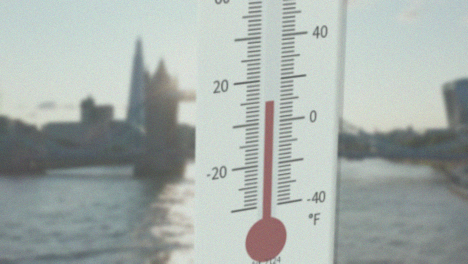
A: 10 °F
